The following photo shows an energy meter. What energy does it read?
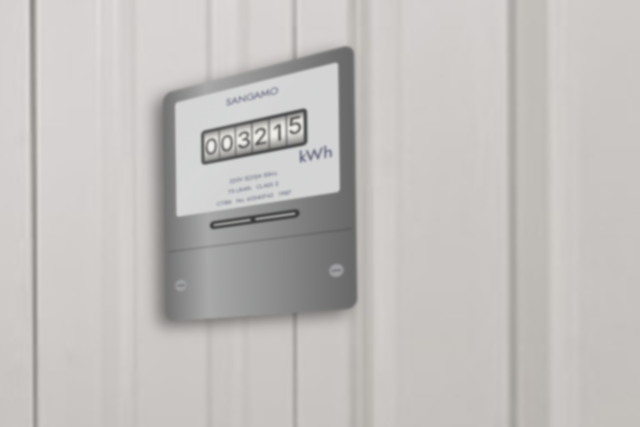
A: 3215 kWh
